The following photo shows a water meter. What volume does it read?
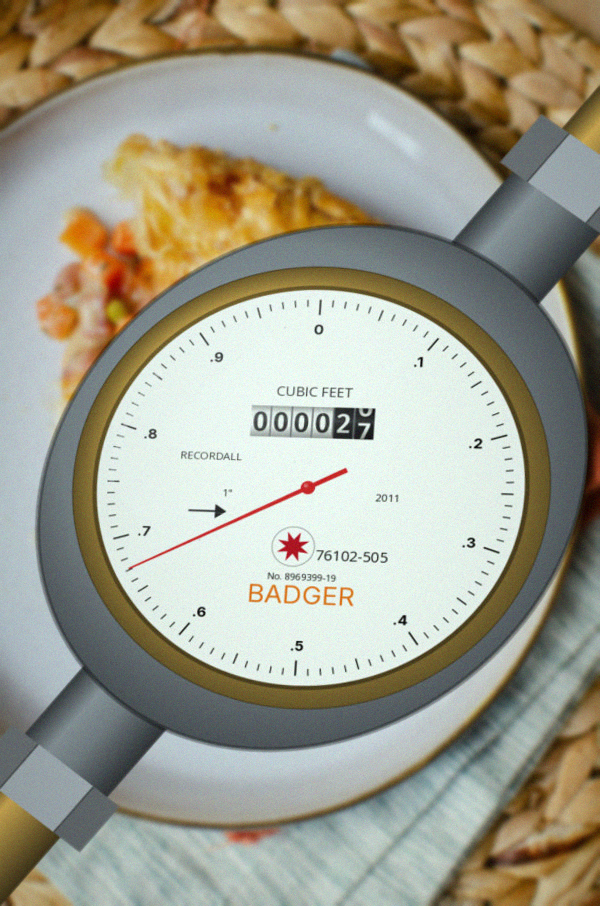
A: 26.67 ft³
